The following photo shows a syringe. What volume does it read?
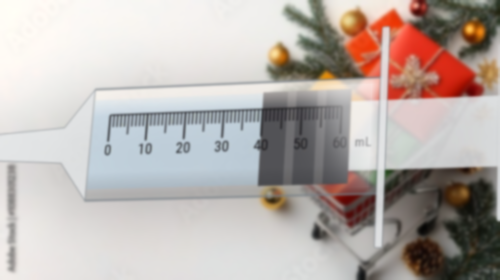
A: 40 mL
